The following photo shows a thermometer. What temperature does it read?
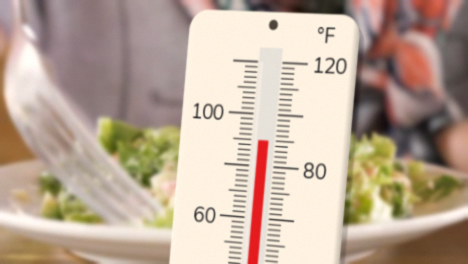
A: 90 °F
